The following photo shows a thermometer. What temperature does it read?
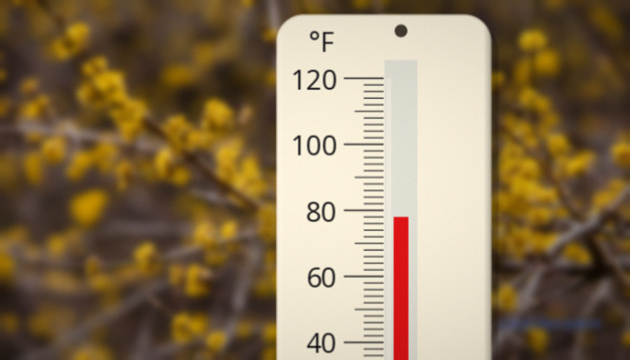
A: 78 °F
